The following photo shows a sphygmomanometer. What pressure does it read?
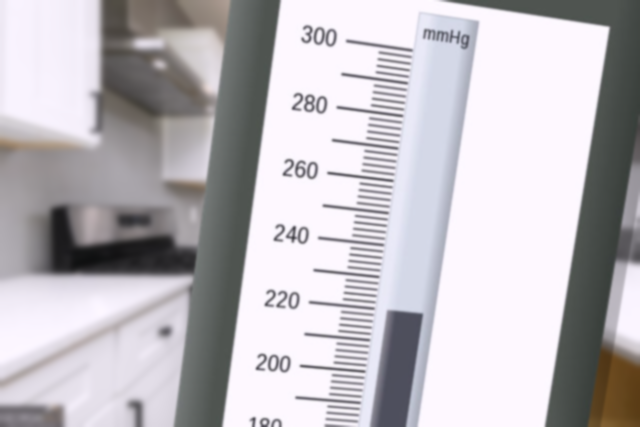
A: 220 mmHg
